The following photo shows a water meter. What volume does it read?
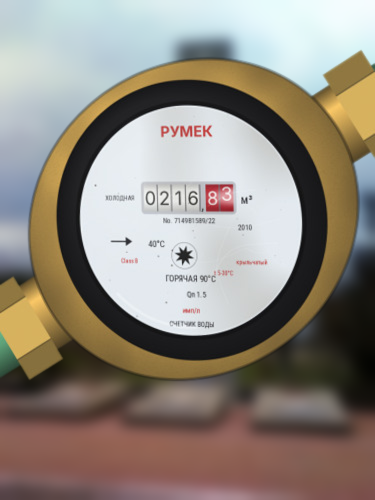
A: 216.83 m³
